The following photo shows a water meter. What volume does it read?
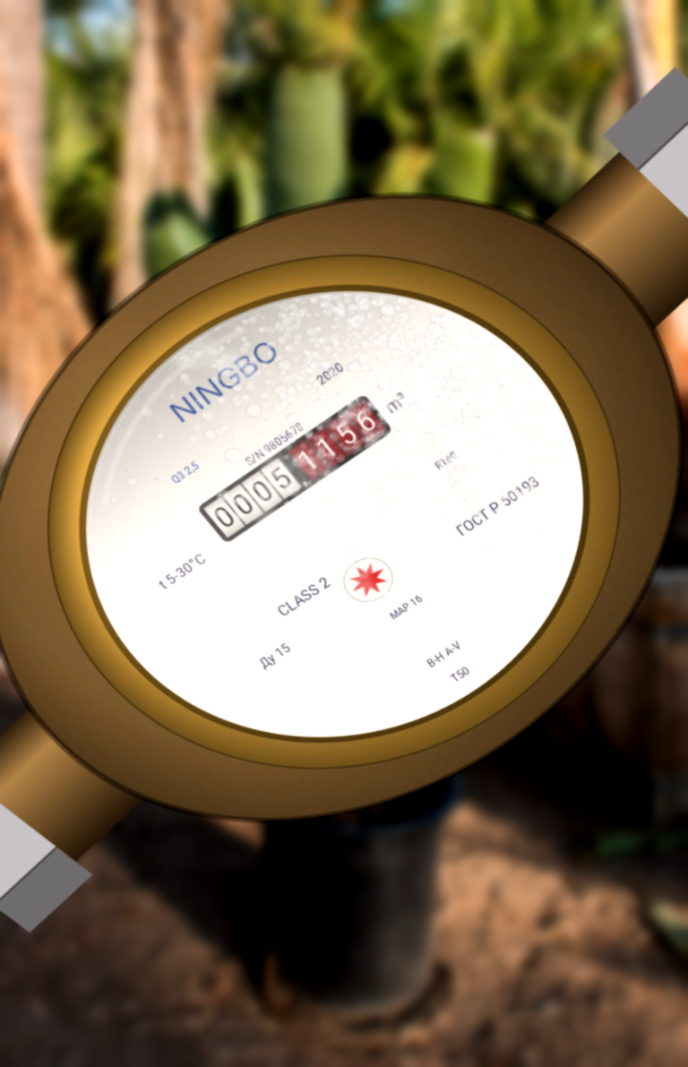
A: 5.1156 m³
